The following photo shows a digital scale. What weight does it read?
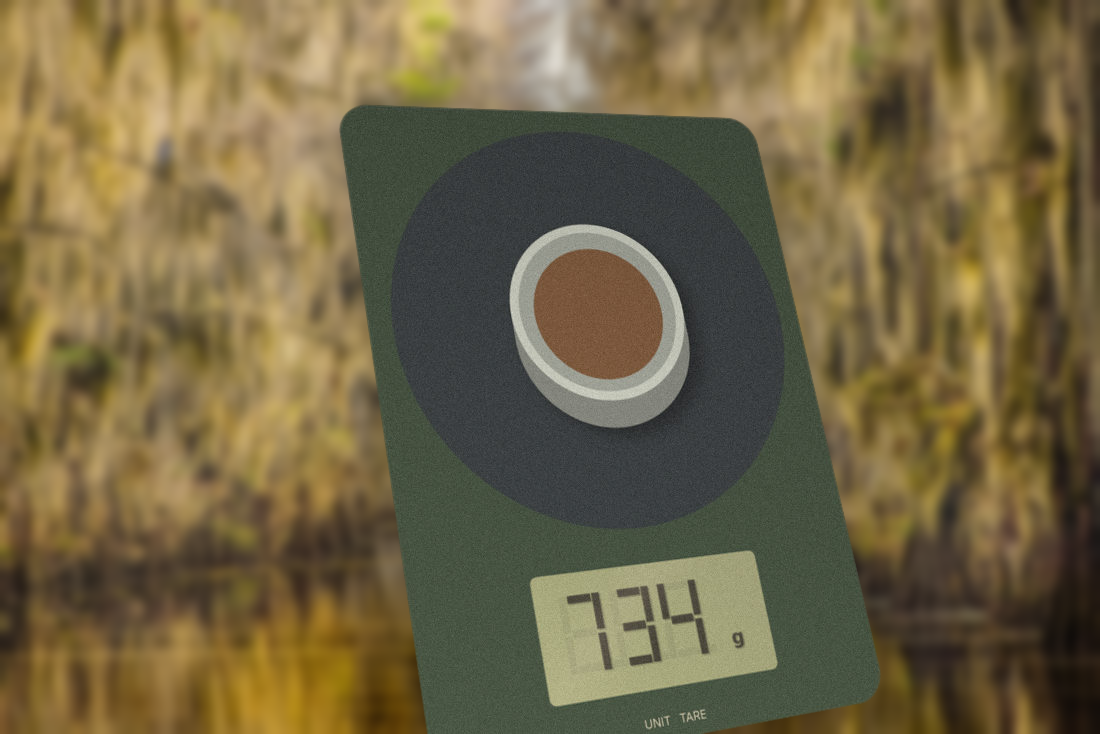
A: 734 g
